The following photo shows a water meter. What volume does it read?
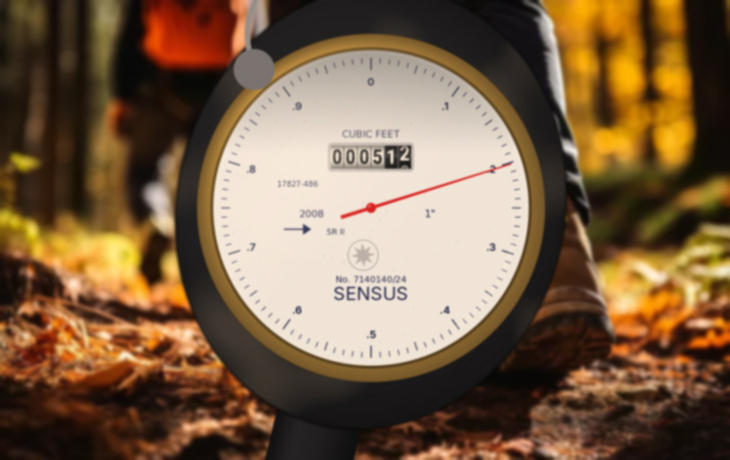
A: 512.20 ft³
